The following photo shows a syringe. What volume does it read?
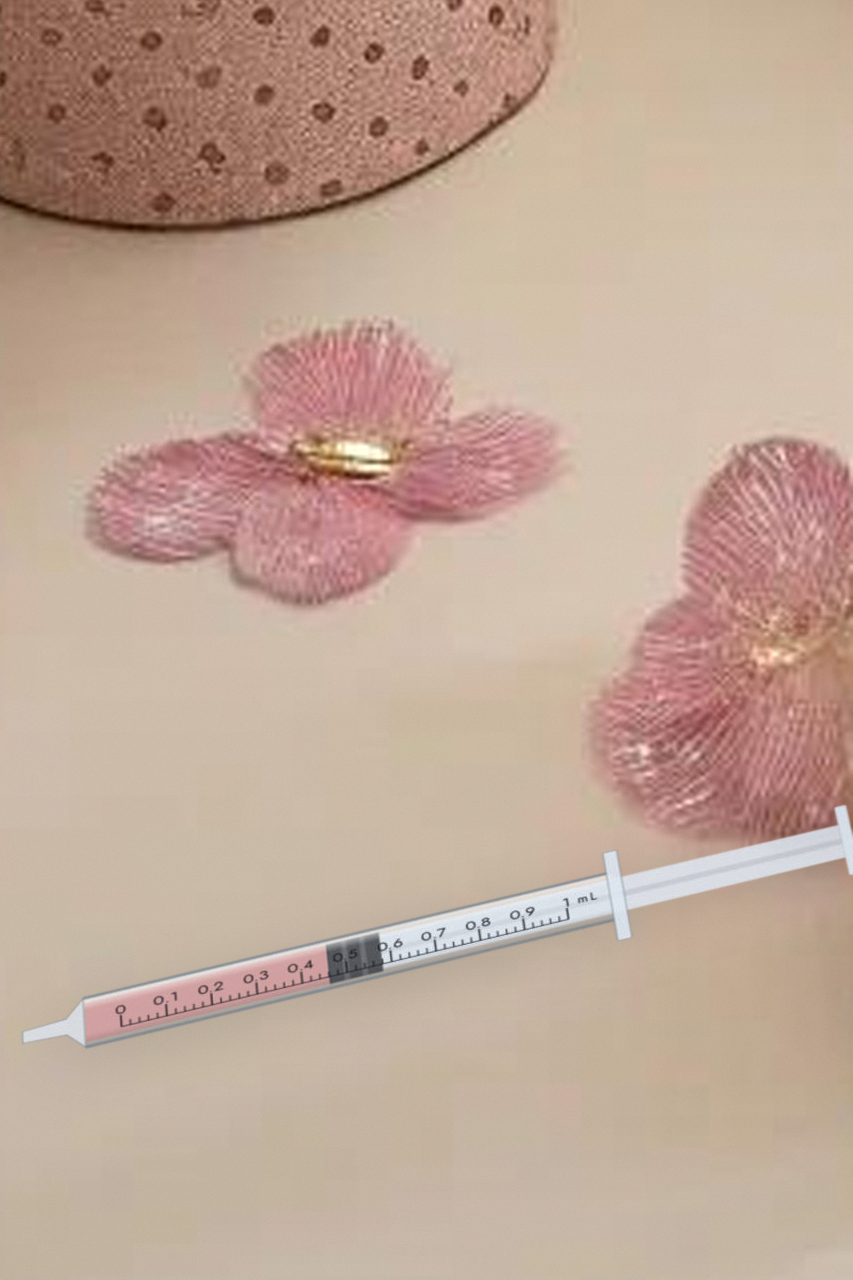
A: 0.46 mL
